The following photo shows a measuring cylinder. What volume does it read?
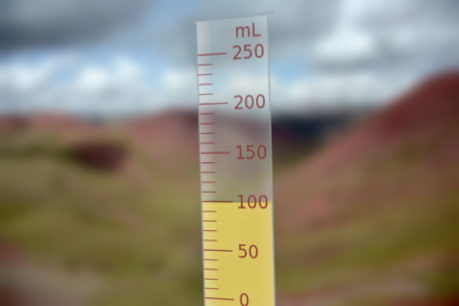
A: 100 mL
